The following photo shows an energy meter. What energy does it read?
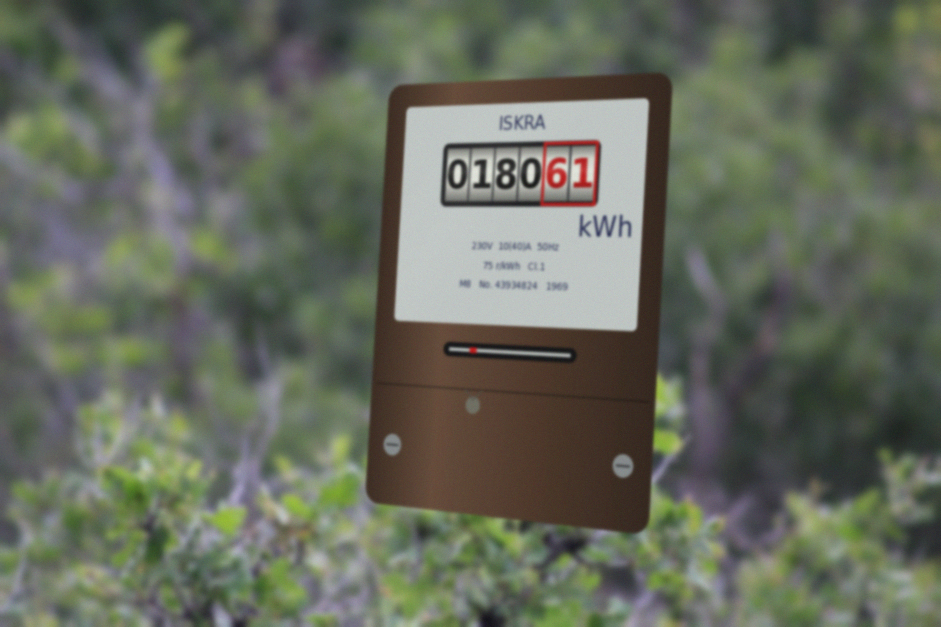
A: 180.61 kWh
